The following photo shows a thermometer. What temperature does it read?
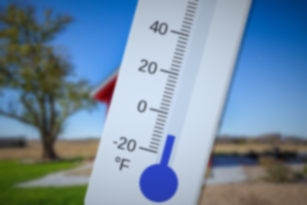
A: -10 °F
